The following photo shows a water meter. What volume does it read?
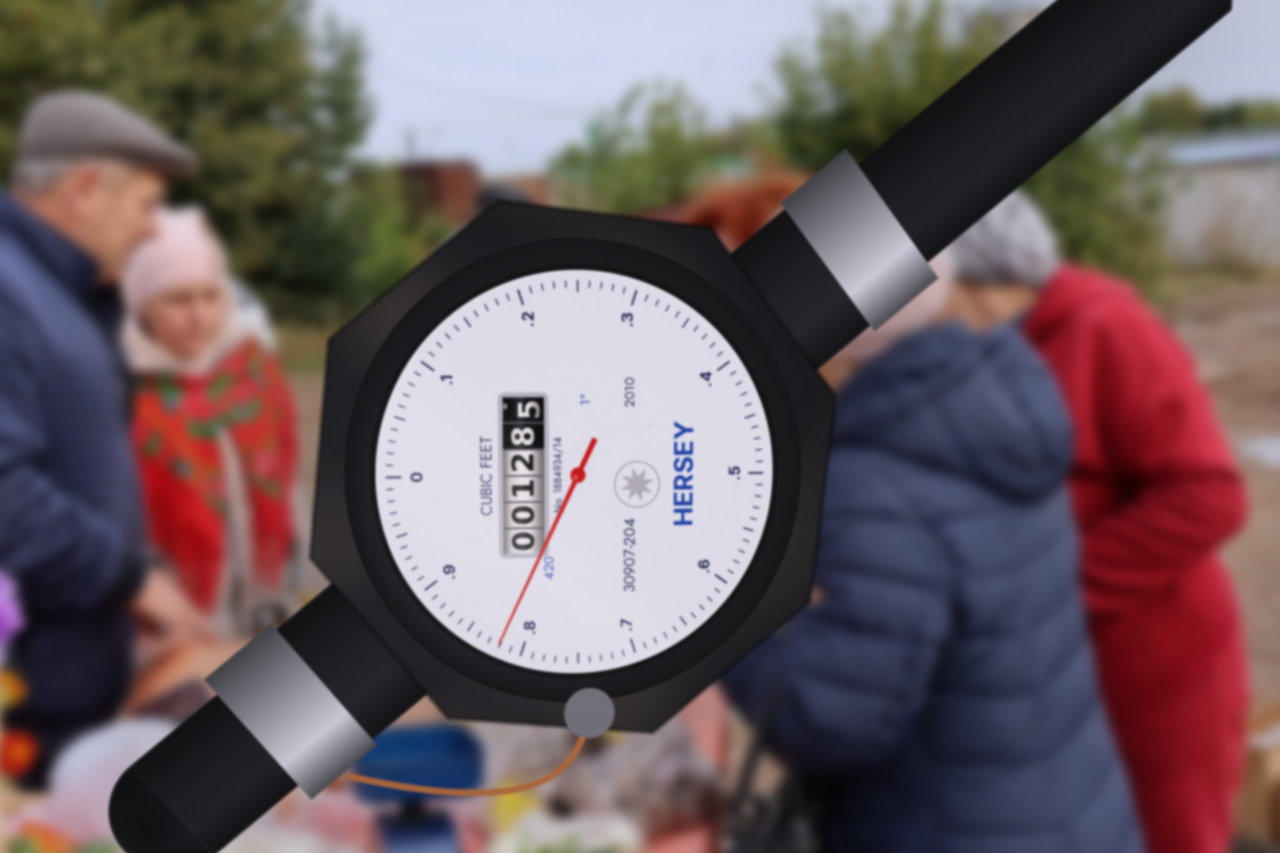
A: 1284.82 ft³
